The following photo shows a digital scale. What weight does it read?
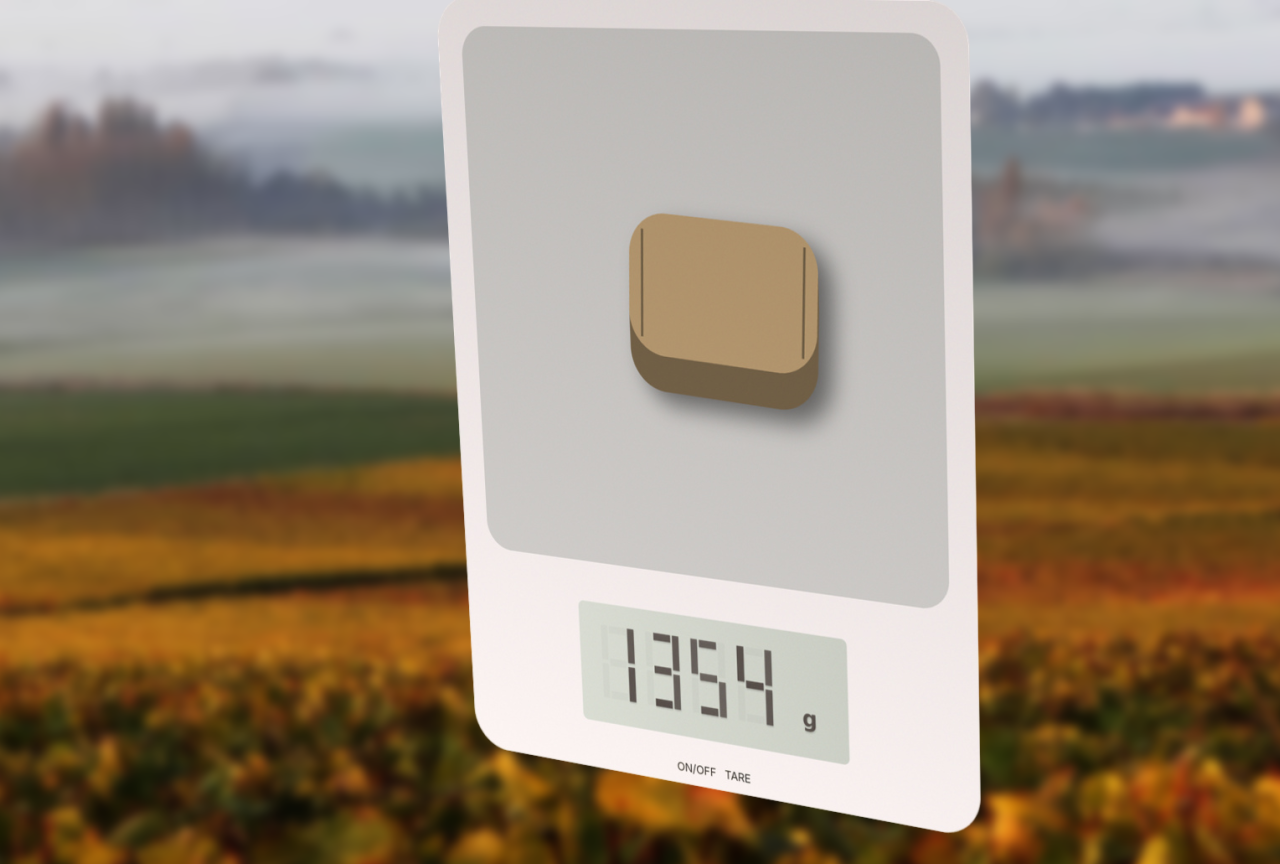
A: 1354 g
